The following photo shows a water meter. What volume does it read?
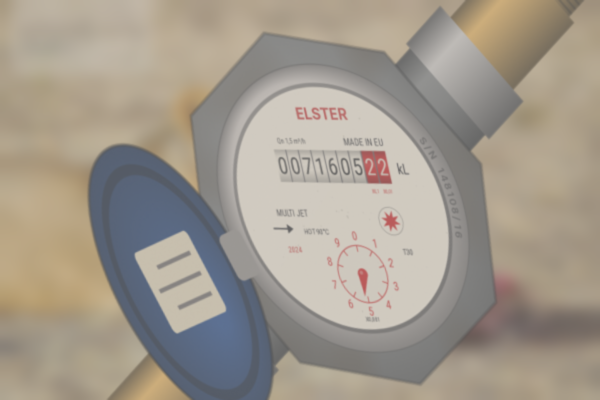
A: 71605.225 kL
